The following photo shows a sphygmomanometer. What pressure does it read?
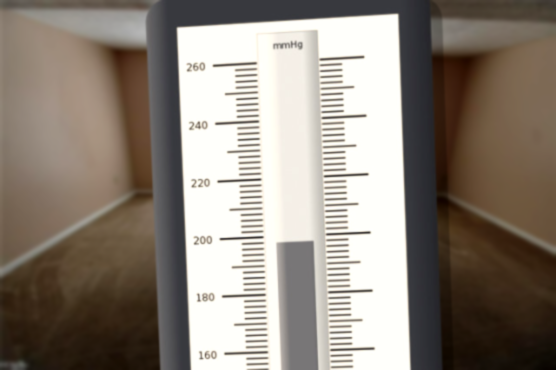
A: 198 mmHg
